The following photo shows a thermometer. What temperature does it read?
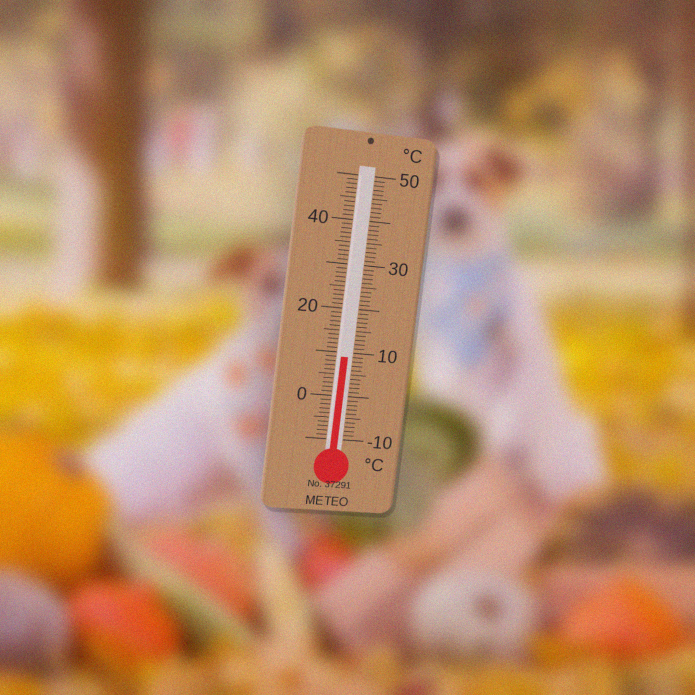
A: 9 °C
